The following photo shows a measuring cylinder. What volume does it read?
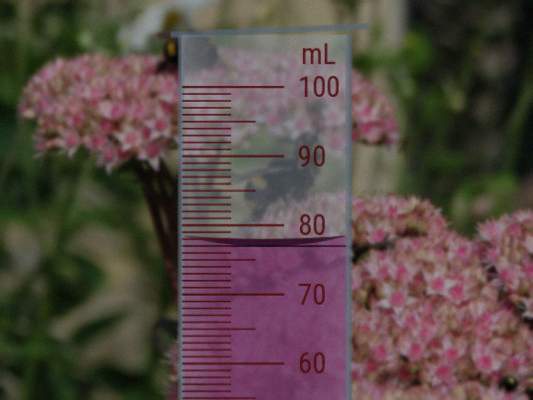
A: 77 mL
